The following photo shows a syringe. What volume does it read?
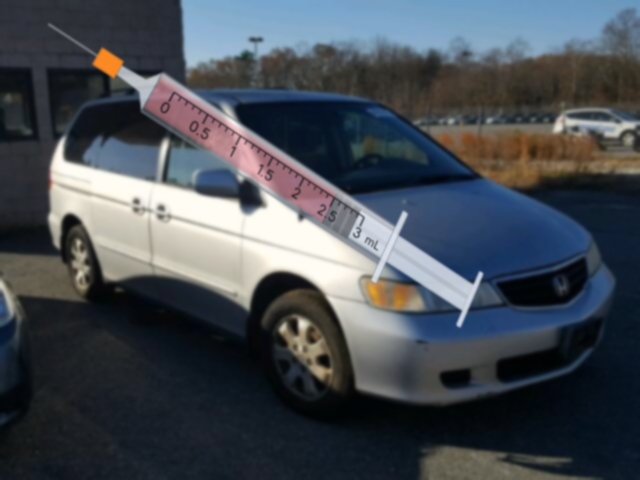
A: 2.5 mL
